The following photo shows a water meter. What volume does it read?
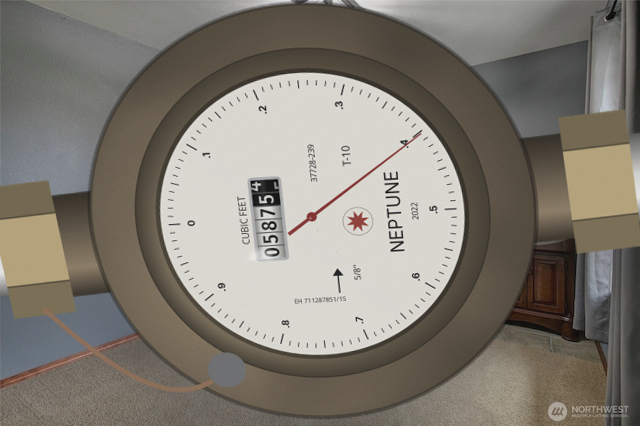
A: 58754.40 ft³
